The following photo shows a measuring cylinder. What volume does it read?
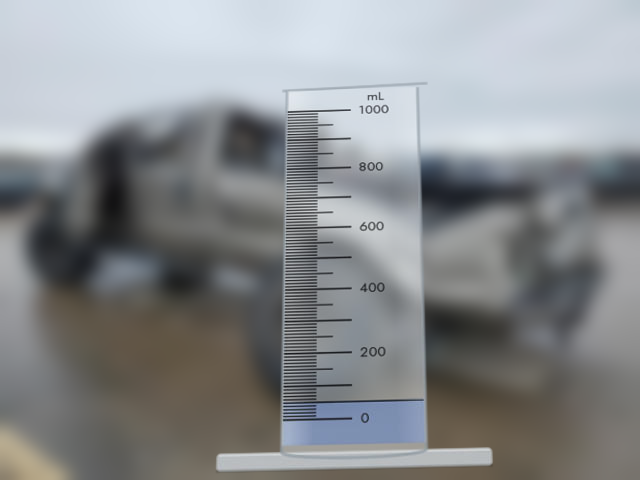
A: 50 mL
